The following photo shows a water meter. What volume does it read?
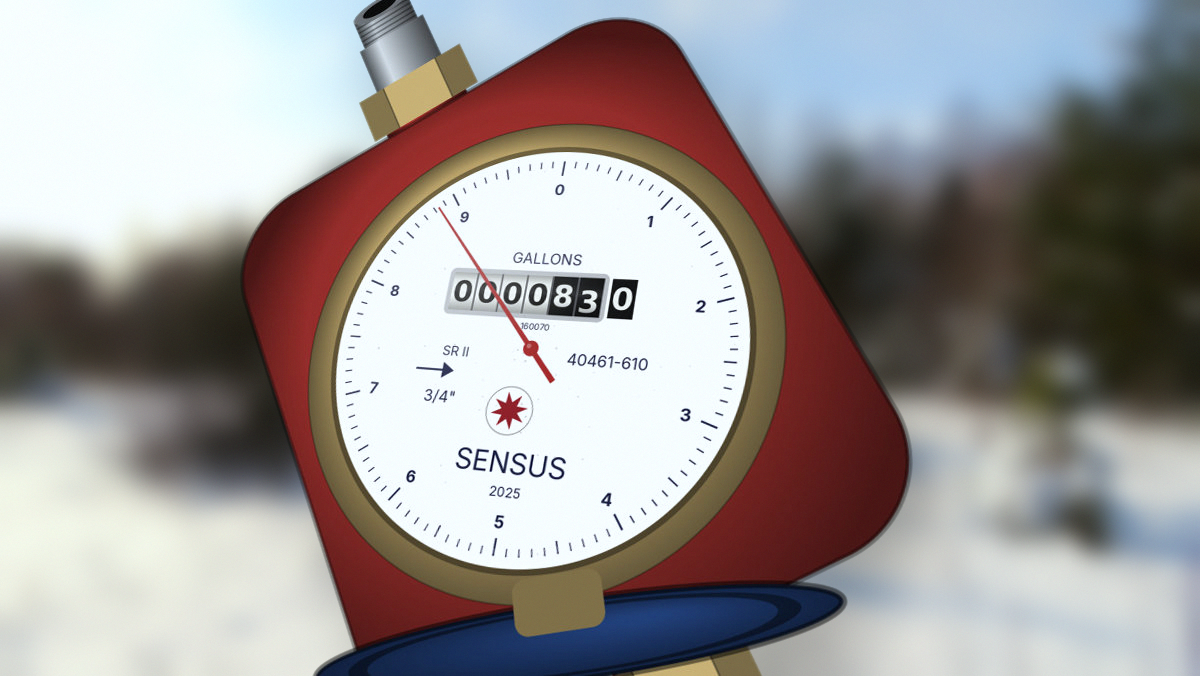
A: 828.8 gal
